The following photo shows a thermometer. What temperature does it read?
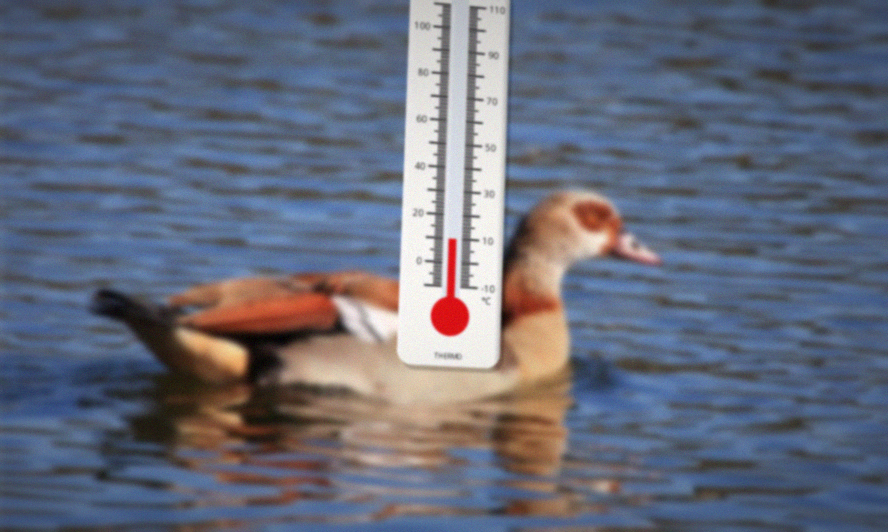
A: 10 °C
